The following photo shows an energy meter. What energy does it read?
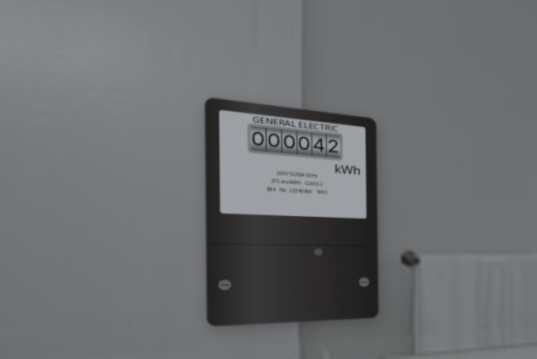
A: 42 kWh
